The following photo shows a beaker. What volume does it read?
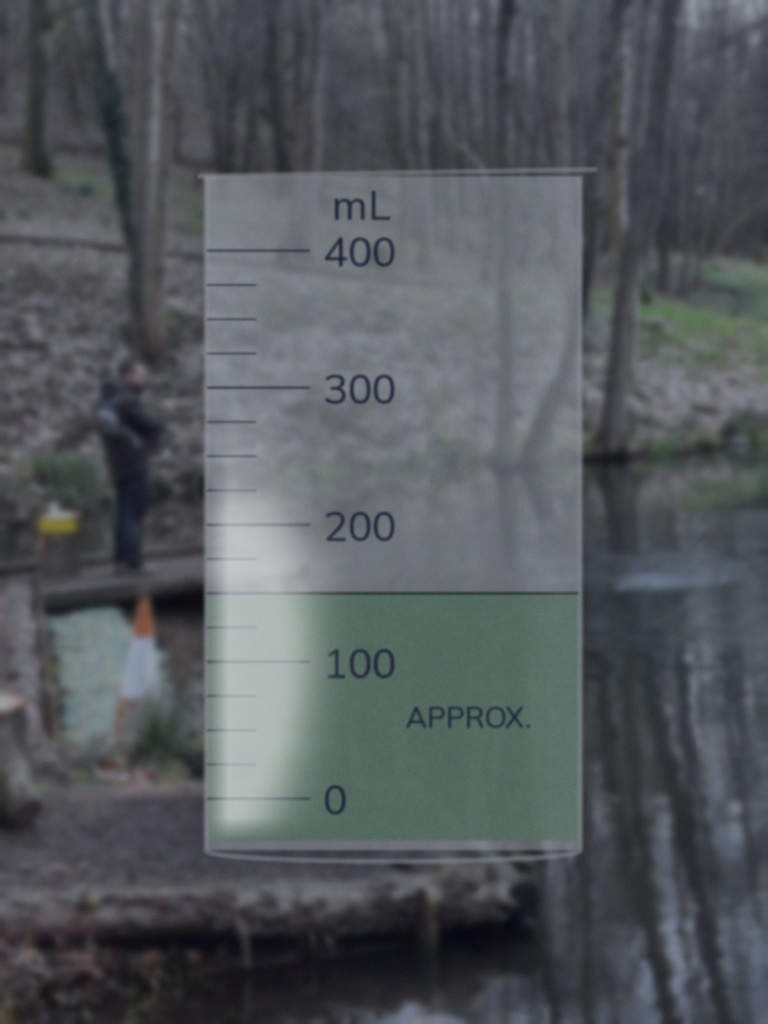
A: 150 mL
